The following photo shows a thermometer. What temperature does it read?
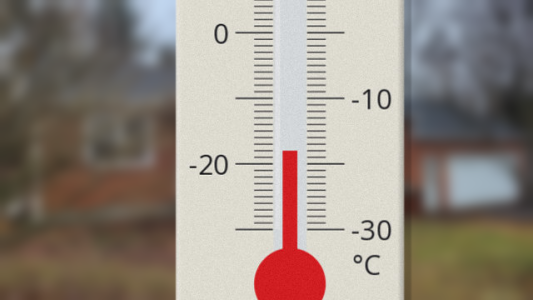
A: -18 °C
